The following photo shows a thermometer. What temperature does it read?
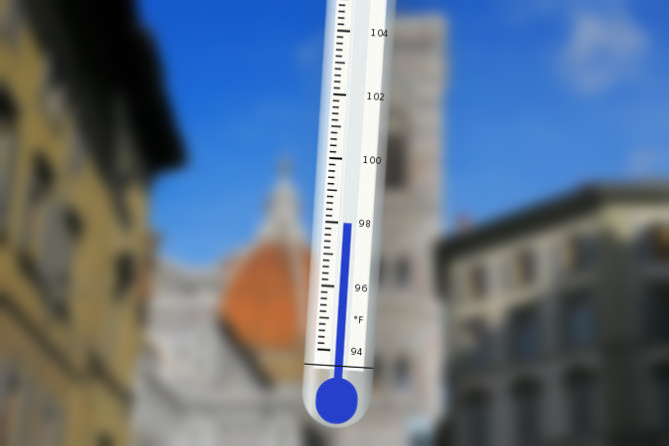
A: 98 °F
